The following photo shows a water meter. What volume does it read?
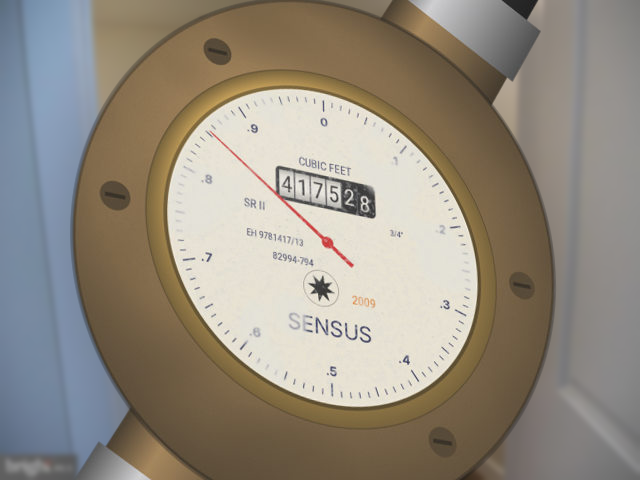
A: 417527.85 ft³
